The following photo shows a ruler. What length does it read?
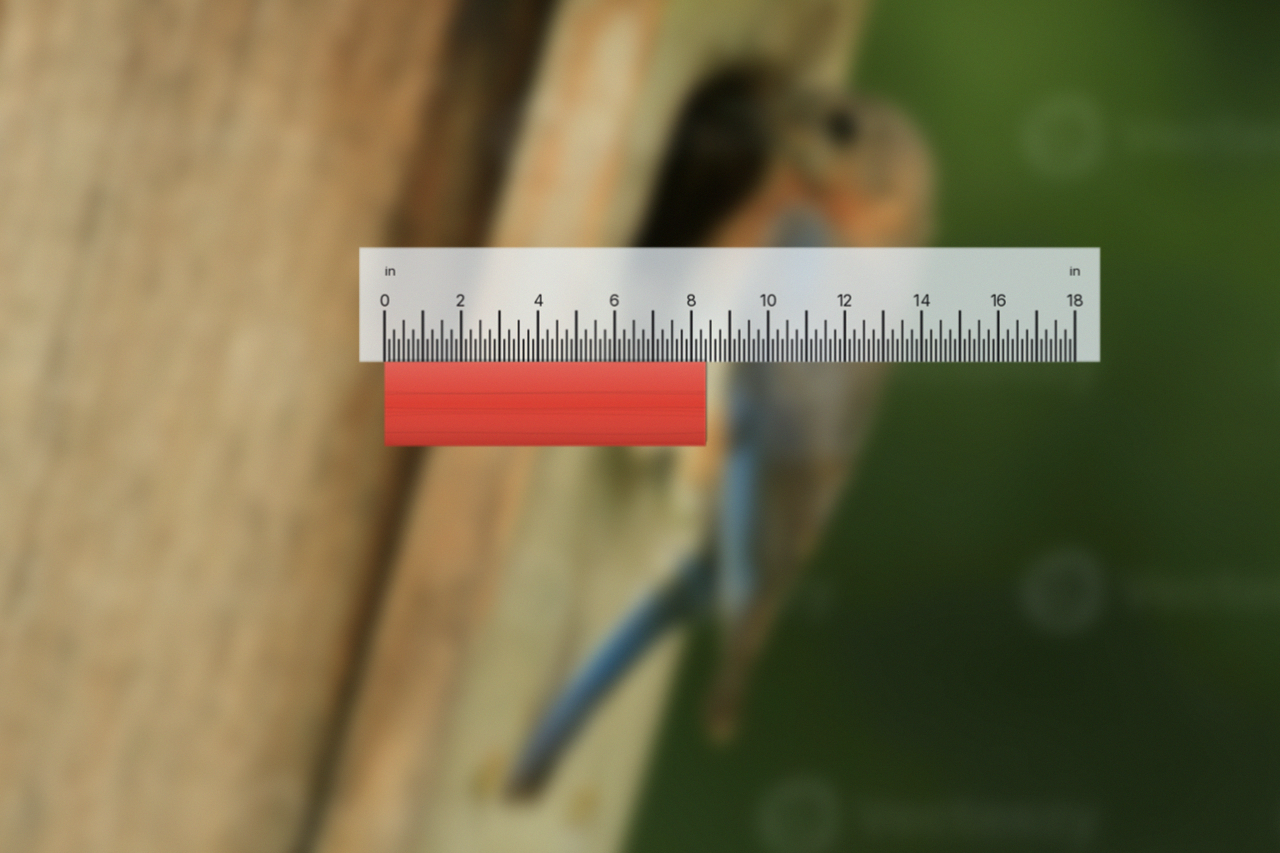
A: 8.375 in
